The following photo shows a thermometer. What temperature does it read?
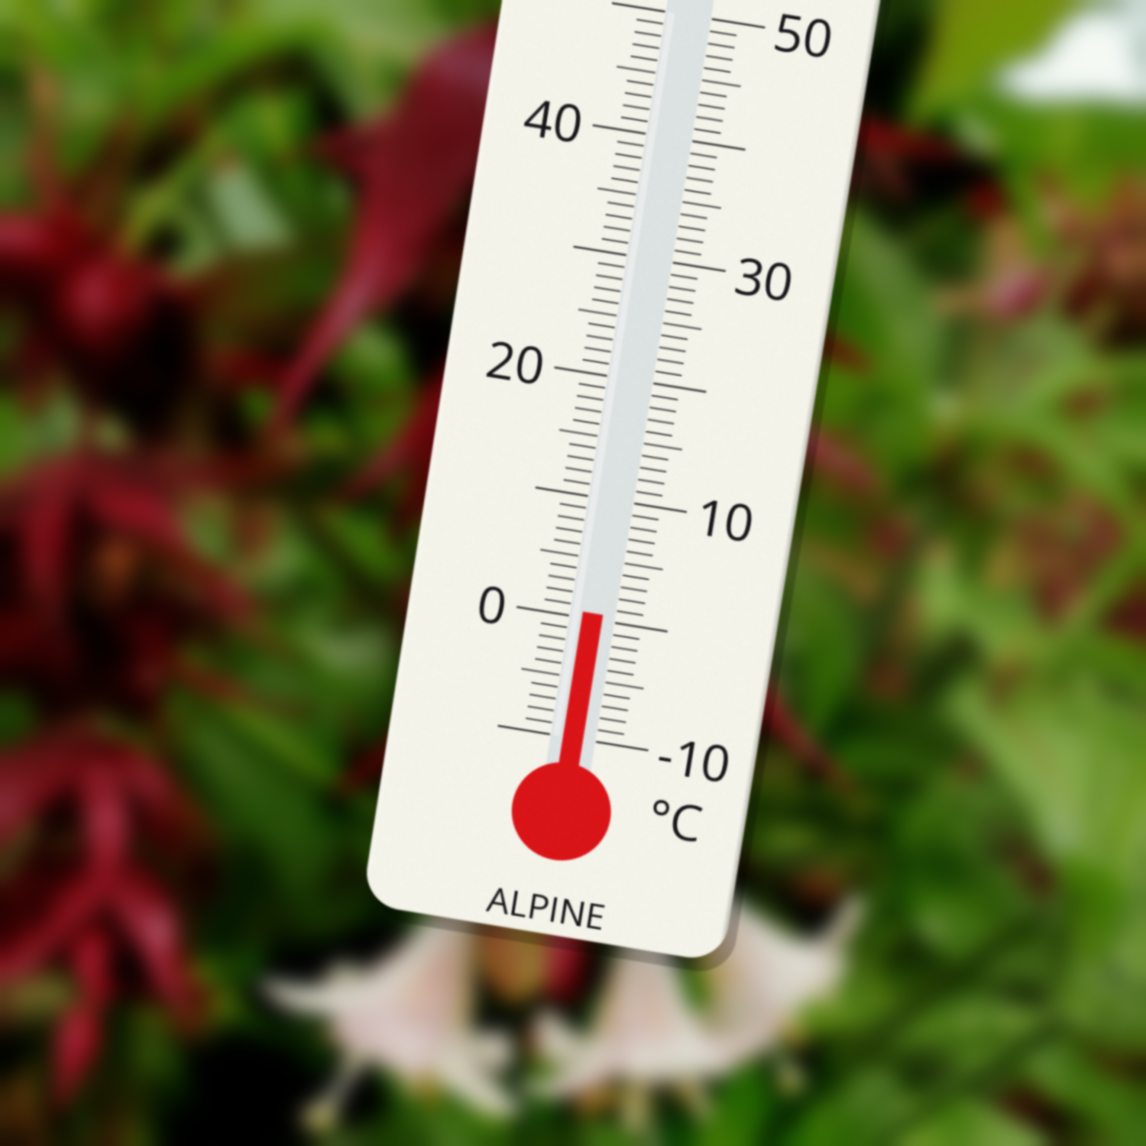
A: 0.5 °C
